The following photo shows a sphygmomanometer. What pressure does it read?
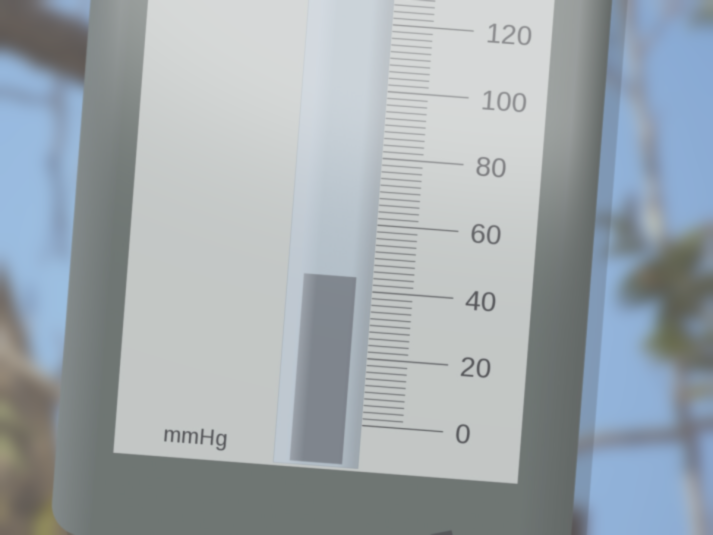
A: 44 mmHg
